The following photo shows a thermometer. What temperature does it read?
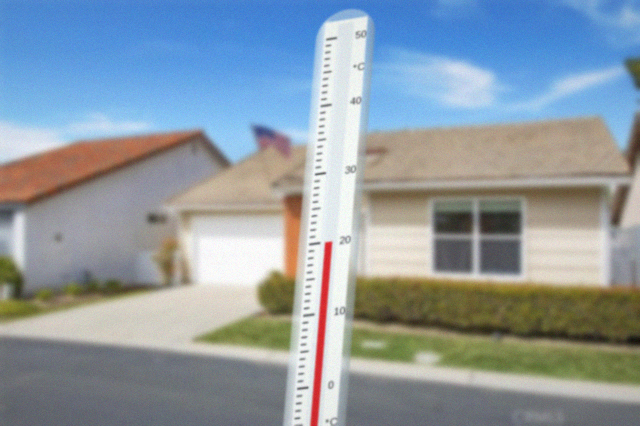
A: 20 °C
